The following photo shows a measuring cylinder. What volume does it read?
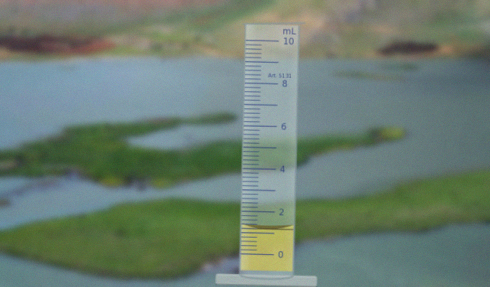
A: 1.2 mL
